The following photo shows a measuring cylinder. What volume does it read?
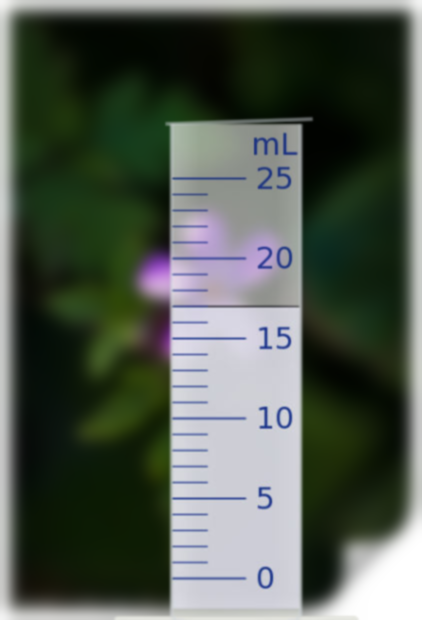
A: 17 mL
